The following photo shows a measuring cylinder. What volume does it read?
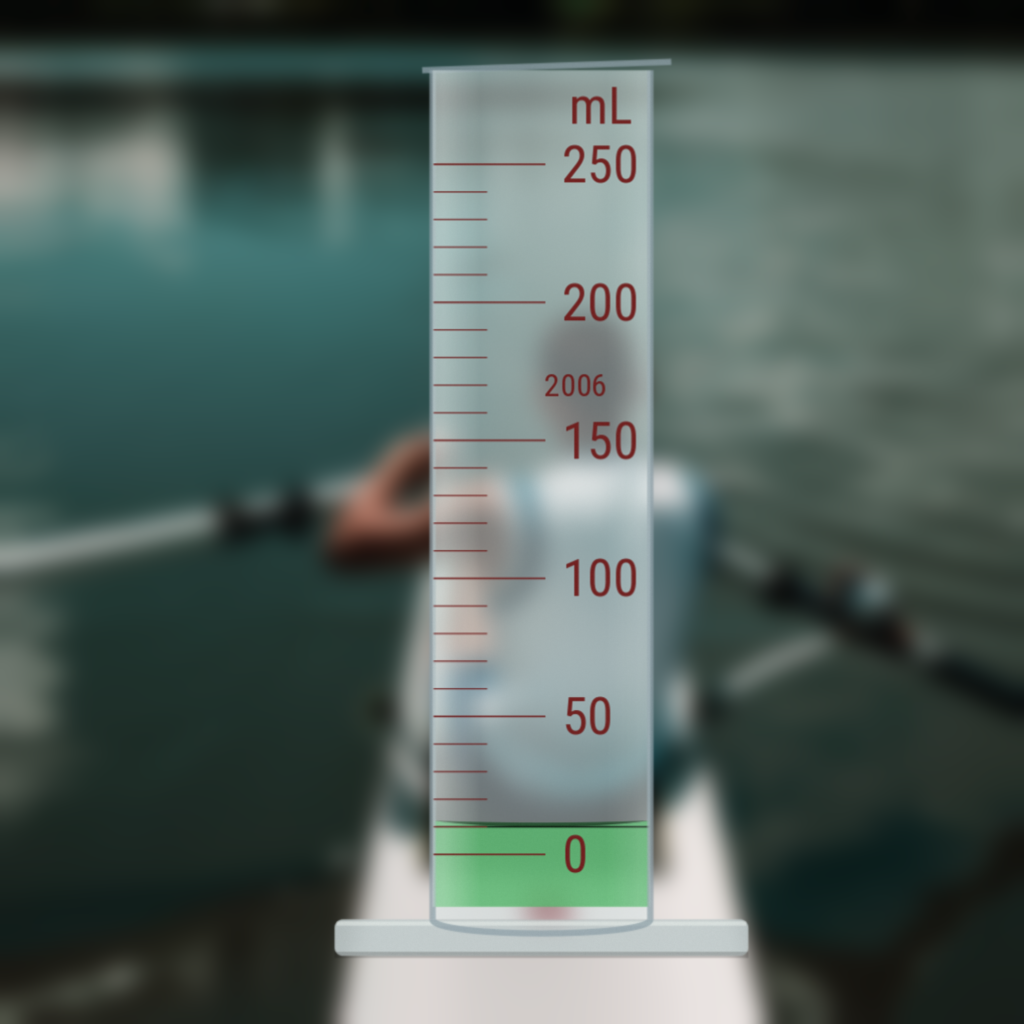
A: 10 mL
